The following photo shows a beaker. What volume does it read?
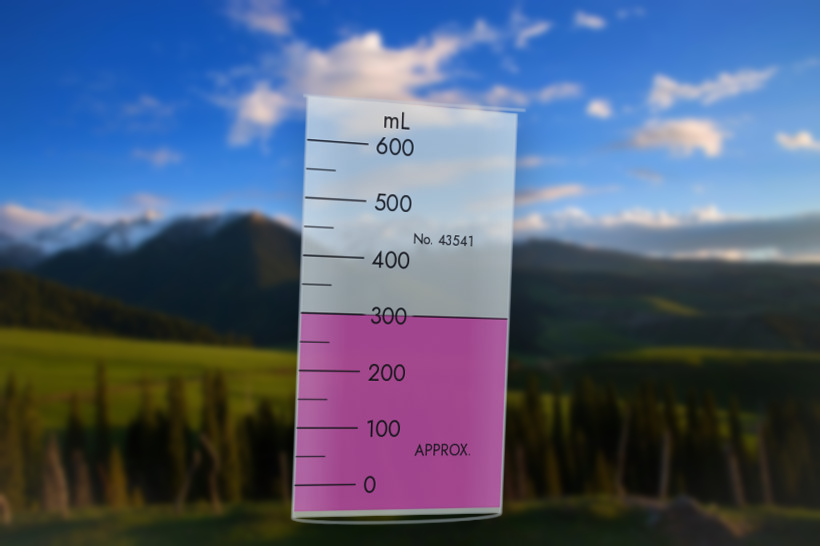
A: 300 mL
